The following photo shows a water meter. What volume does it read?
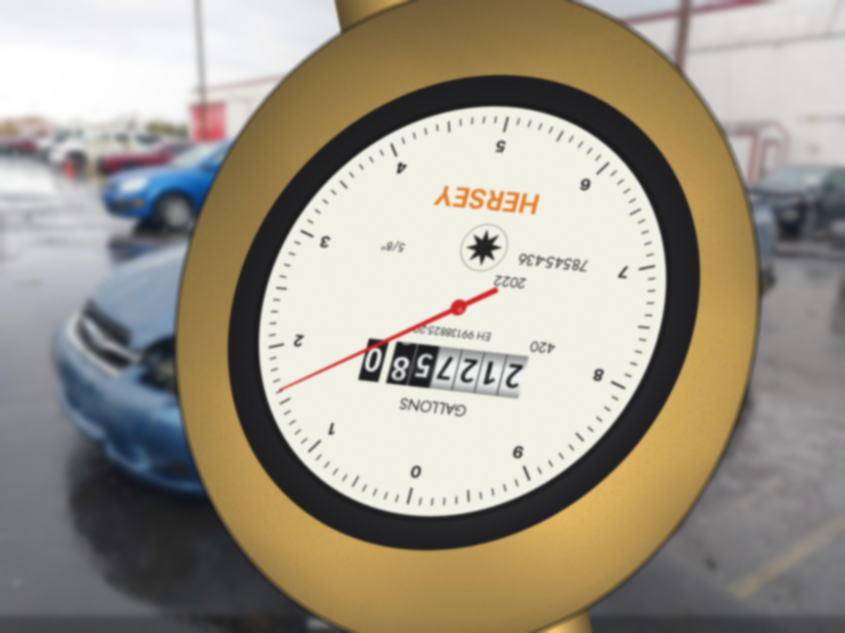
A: 2127581.6 gal
